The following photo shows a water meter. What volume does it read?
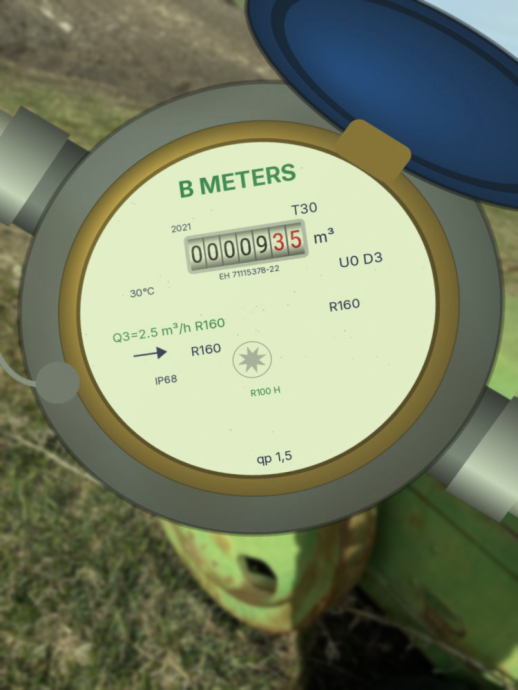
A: 9.35 m³
